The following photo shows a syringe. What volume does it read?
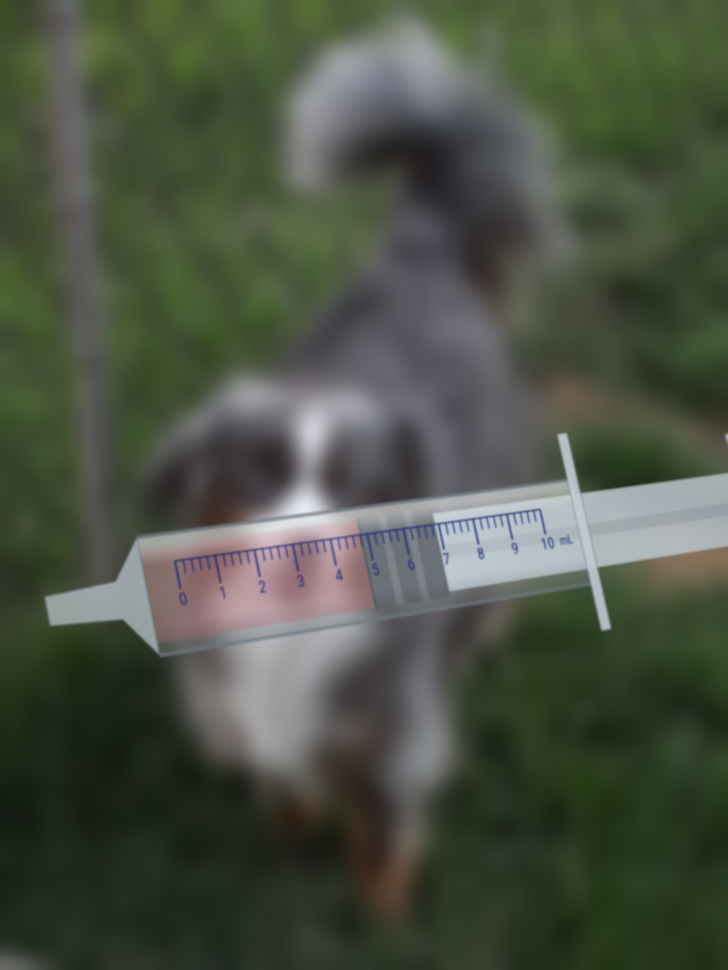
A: 4.8 mL
